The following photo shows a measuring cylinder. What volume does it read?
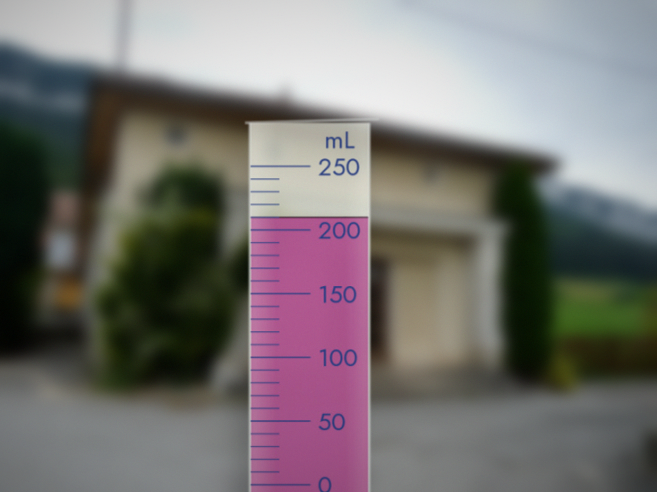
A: 210 mL
